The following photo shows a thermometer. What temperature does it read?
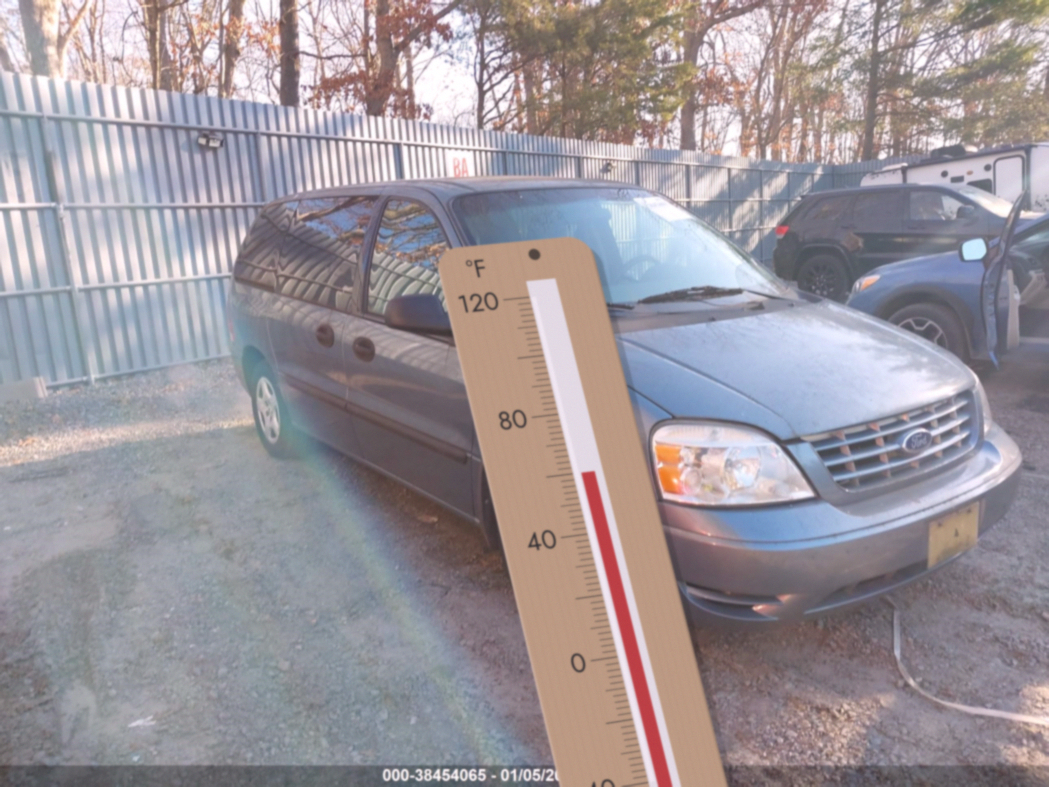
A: 60 °F
